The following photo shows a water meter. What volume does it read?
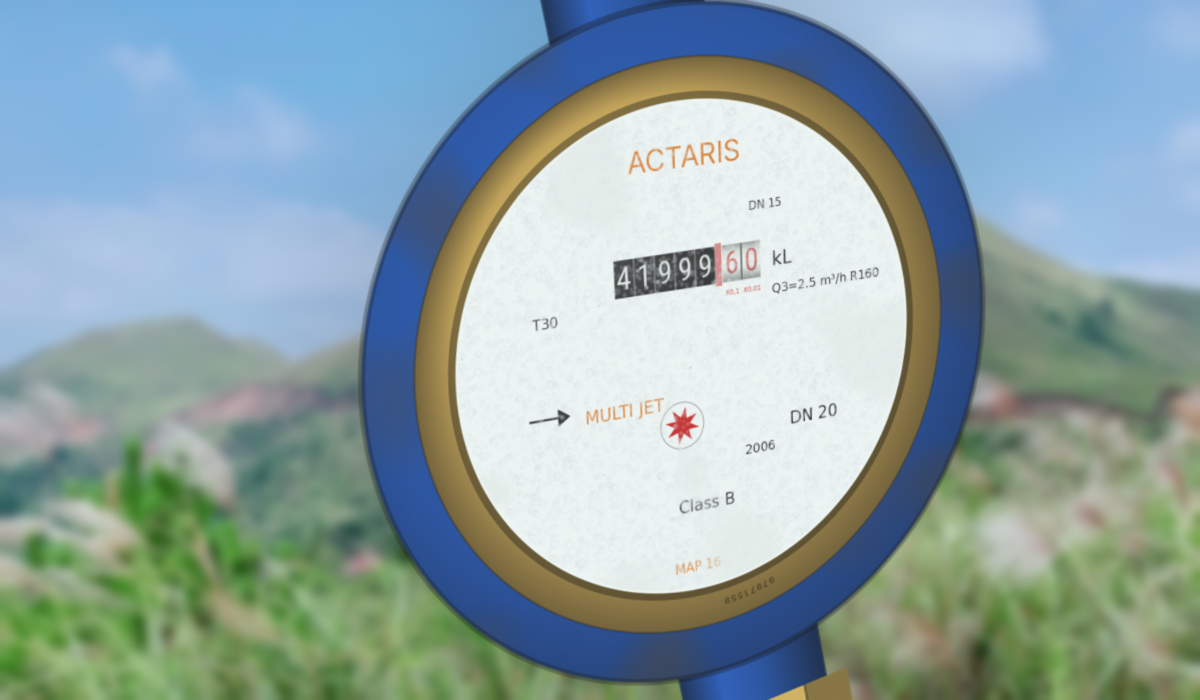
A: 41999.60 kL
